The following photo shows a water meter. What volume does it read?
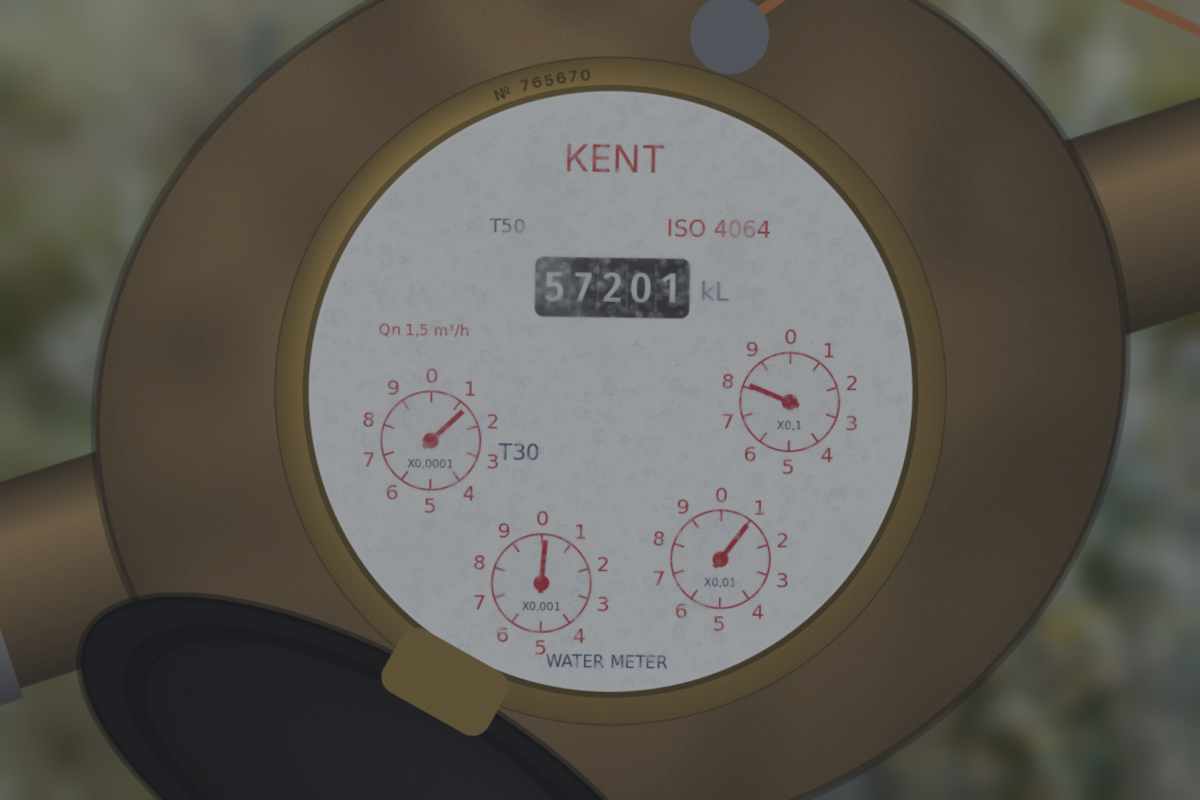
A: 57201.8101 kL
